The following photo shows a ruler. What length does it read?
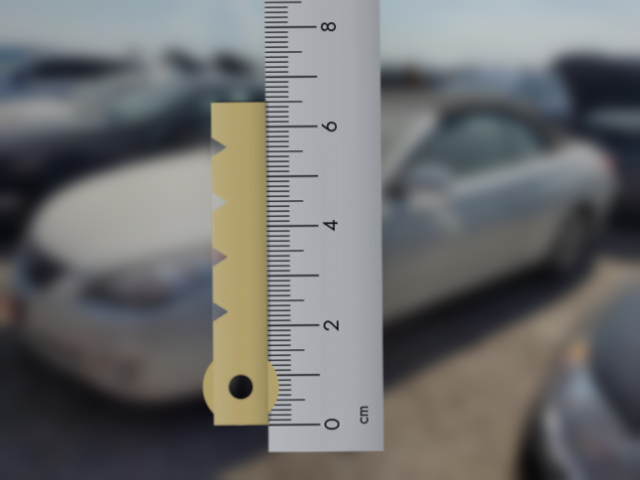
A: 6.5 cm
